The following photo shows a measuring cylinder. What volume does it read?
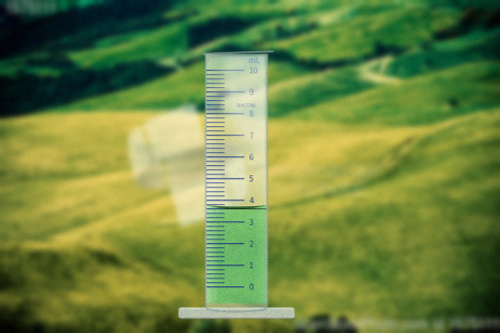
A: 3.6 mL
